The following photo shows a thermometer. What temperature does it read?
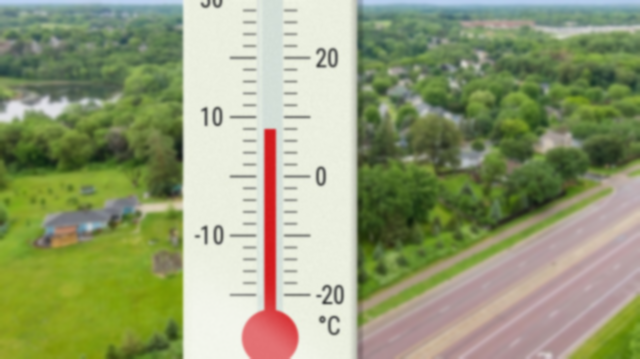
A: 8 °C
